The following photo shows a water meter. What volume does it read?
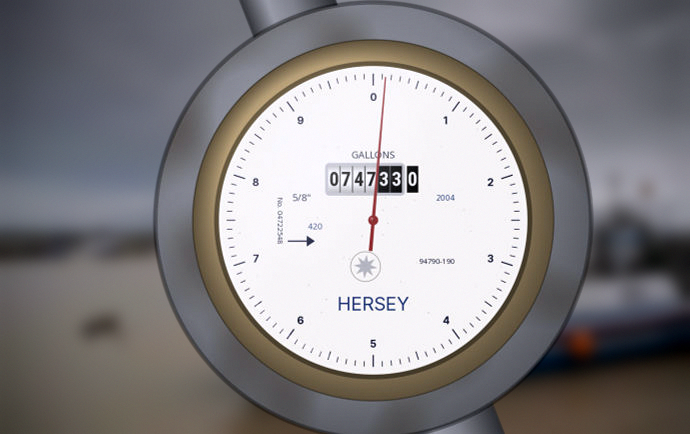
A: 747330.1 gal
